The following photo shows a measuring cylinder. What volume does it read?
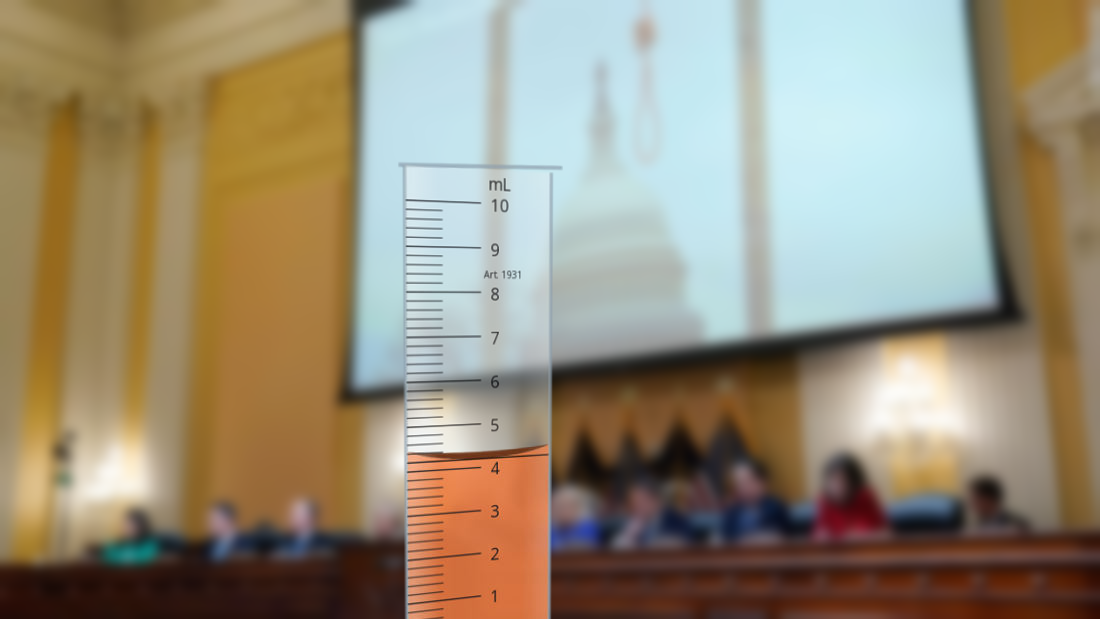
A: 4.2 mL
